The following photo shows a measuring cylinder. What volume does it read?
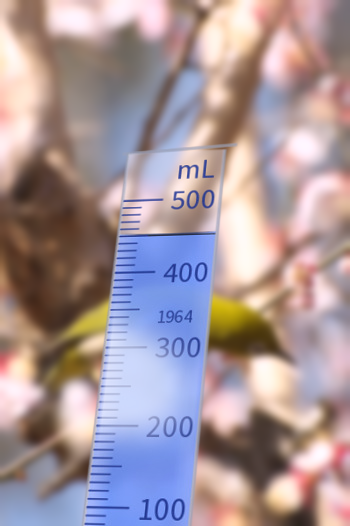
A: 450 mL
